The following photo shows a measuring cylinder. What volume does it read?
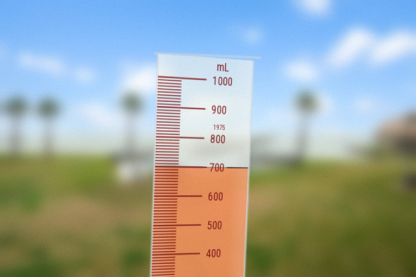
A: 700 mL
